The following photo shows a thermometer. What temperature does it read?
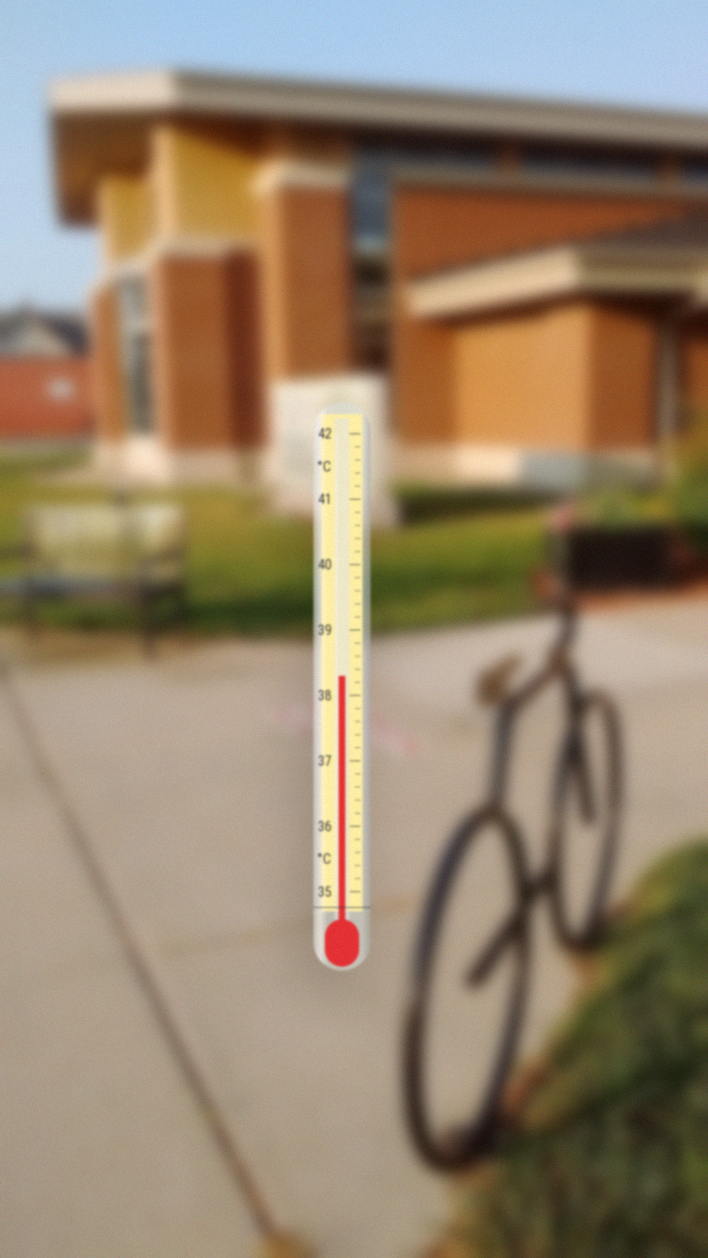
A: 38.3 °C
